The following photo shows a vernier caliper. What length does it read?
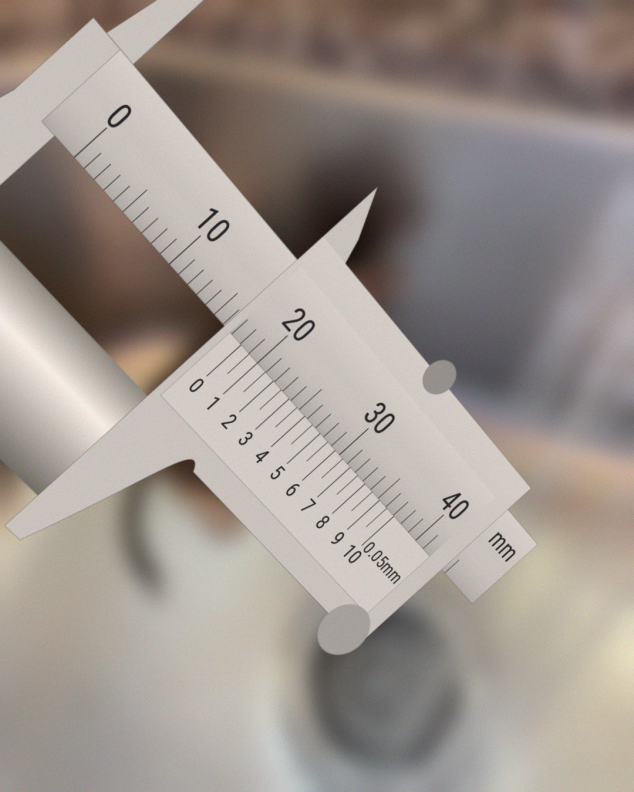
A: 18.1 mm
